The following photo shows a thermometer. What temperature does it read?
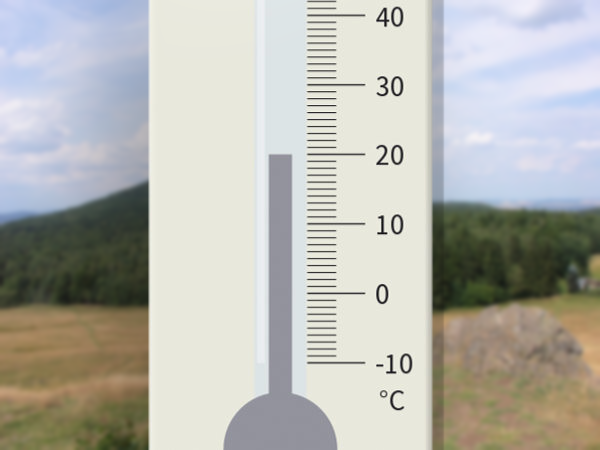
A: 20 °C
